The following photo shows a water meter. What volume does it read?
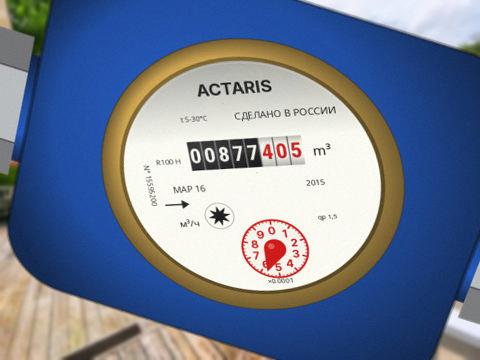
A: 877.4055 m³
